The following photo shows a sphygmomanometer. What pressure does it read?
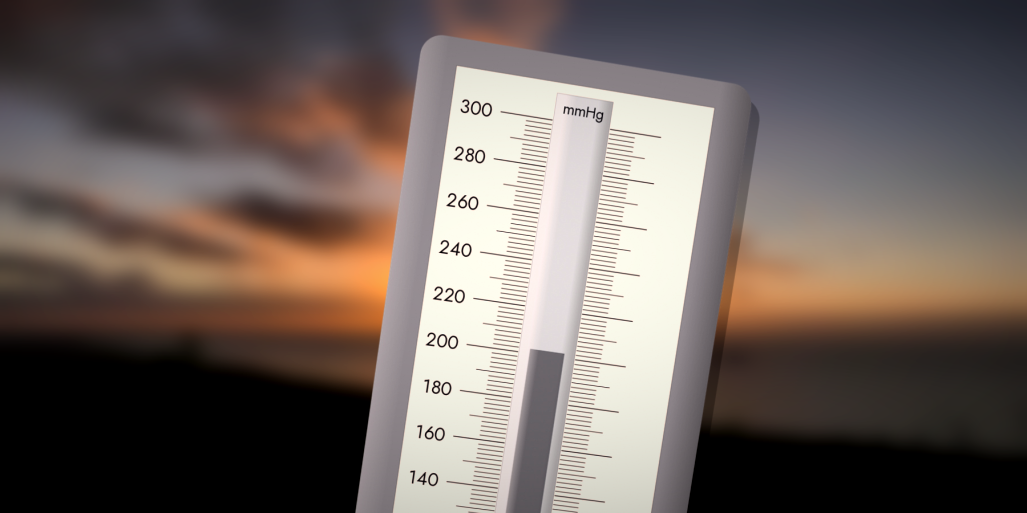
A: 202 mmHg
